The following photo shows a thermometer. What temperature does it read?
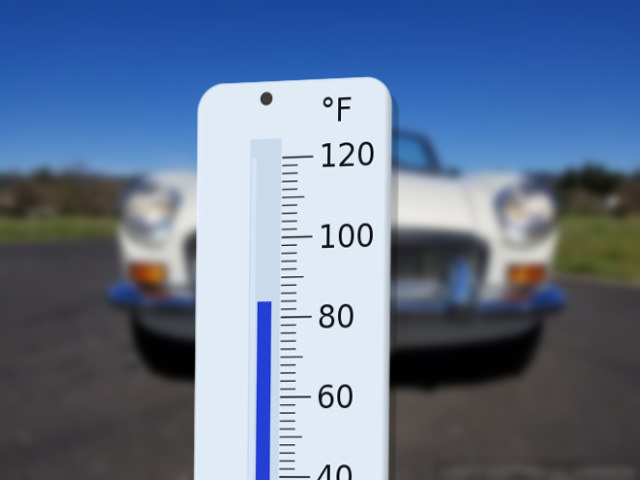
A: 84 °F
